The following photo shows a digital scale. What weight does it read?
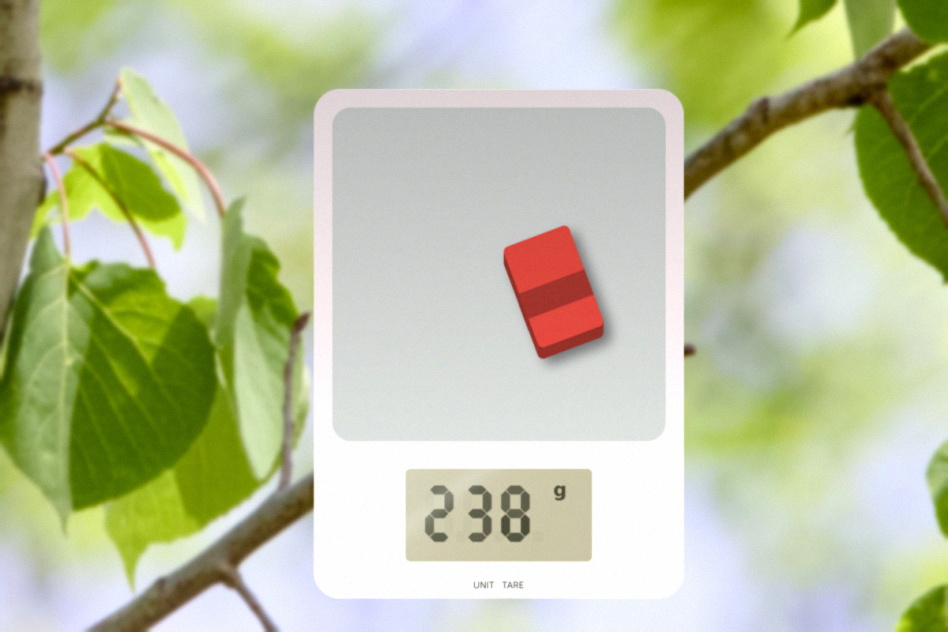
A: 238 g
